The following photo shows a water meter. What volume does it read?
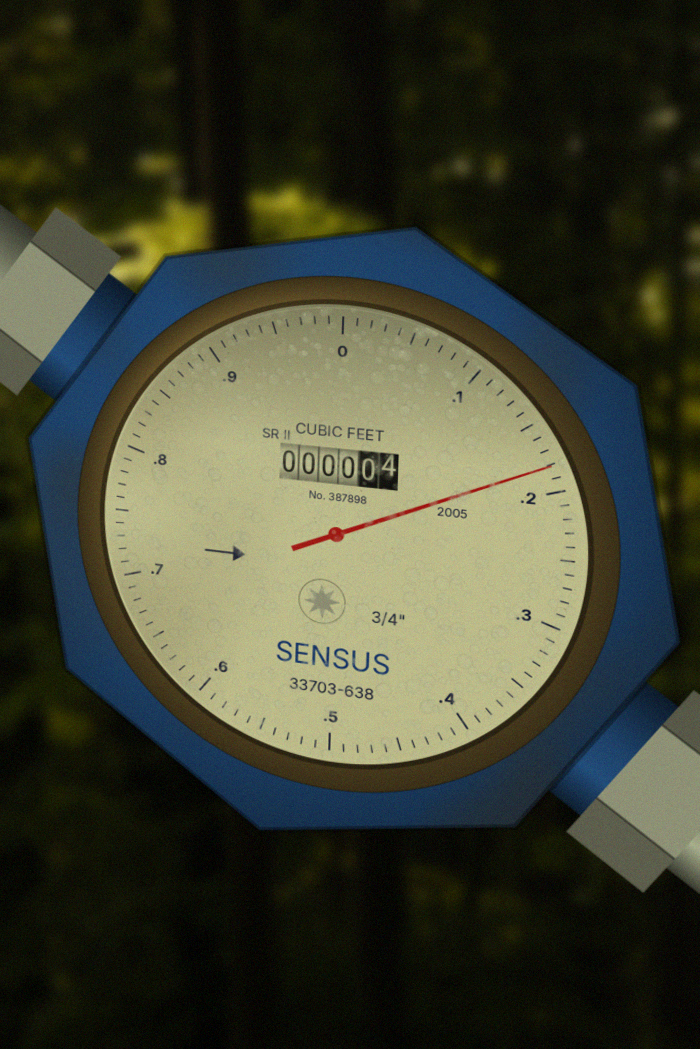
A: 4.18 ft³
